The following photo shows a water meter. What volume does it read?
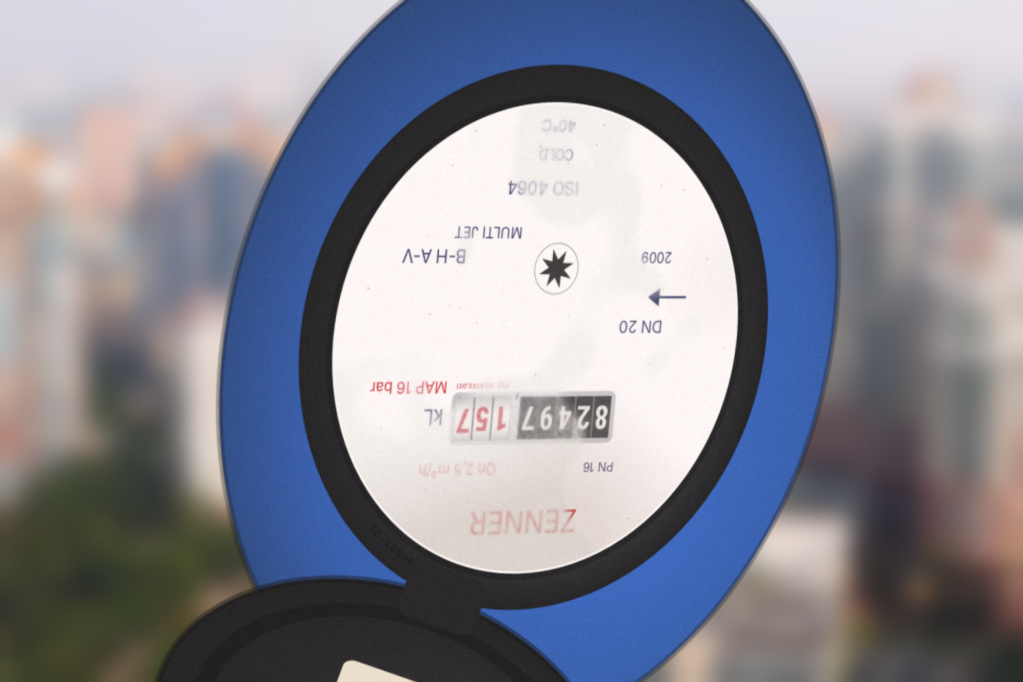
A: 82497.157 kL
